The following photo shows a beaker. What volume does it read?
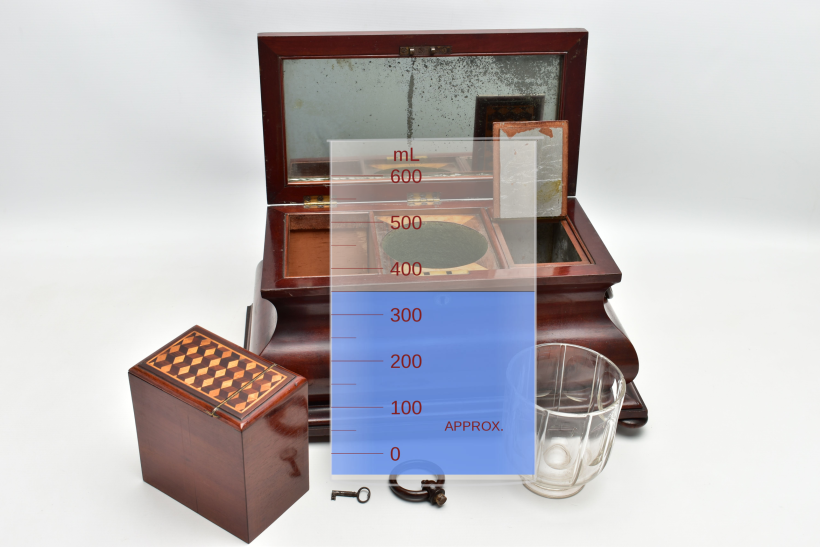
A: 350 mL
